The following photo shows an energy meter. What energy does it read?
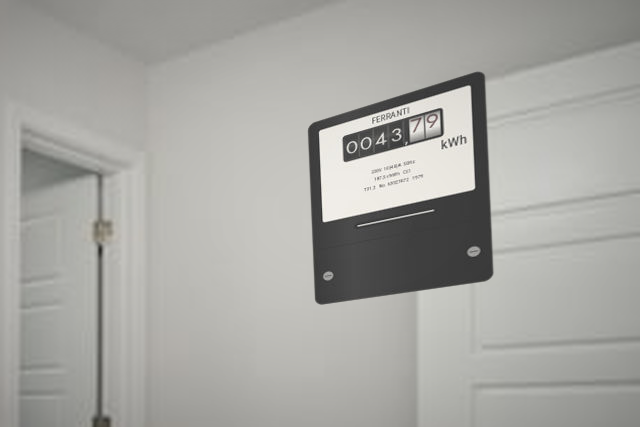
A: 43.79 kWh
